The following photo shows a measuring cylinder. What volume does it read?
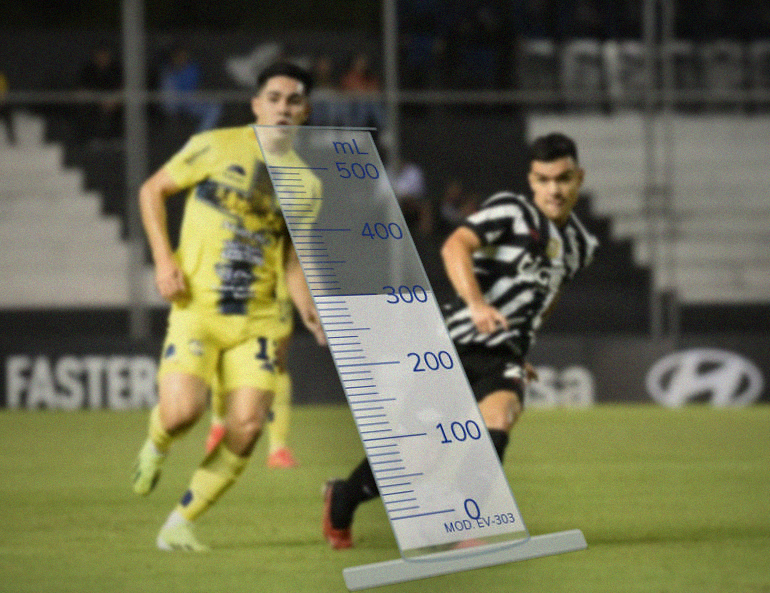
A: 300 mL
